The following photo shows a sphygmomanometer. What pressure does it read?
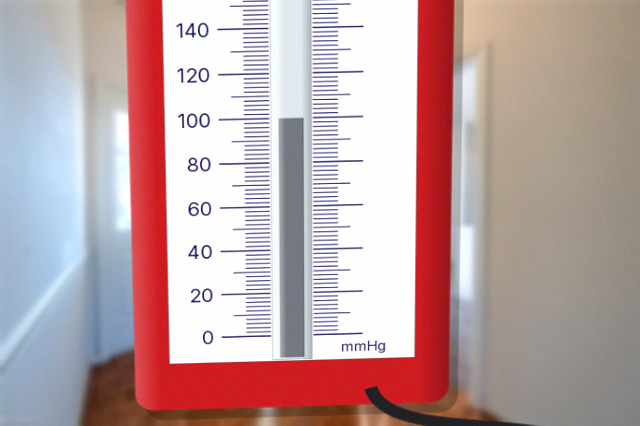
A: 100 mmHg
